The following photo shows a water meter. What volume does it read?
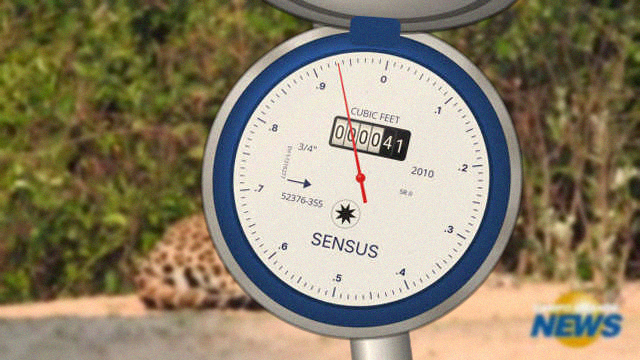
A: 40.93 ft³
